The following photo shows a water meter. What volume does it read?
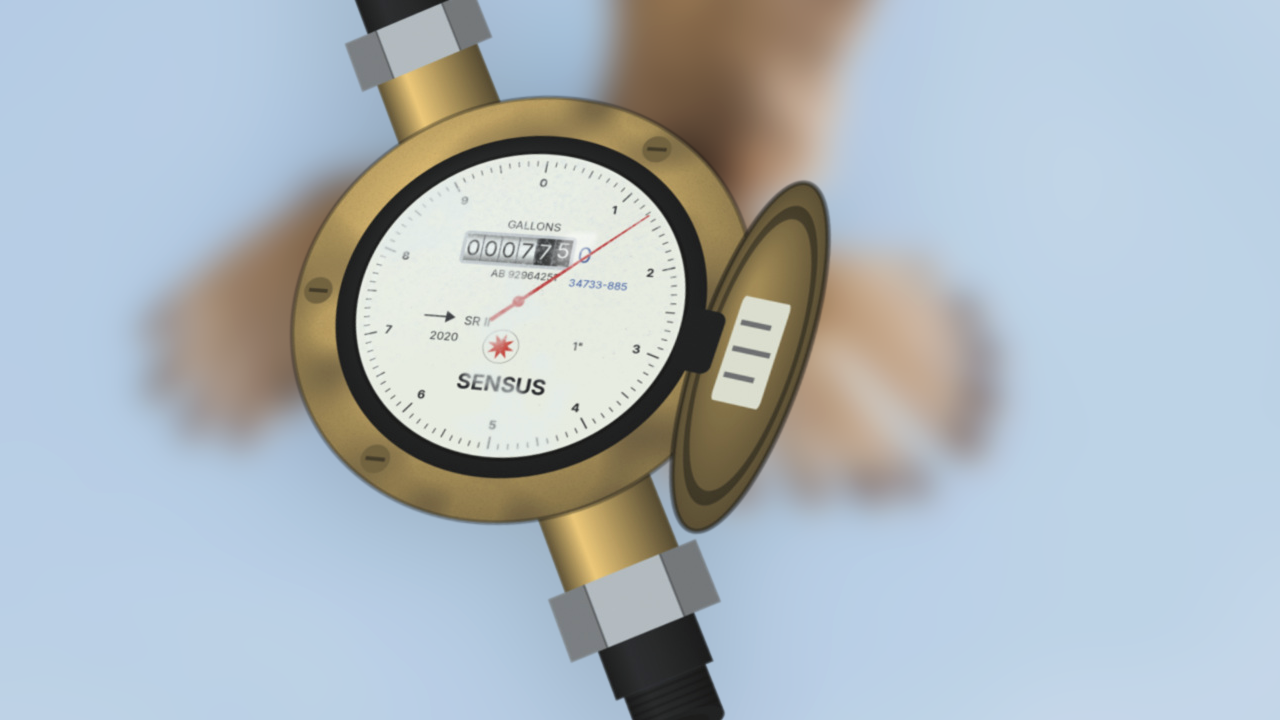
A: 7751.3 gal
